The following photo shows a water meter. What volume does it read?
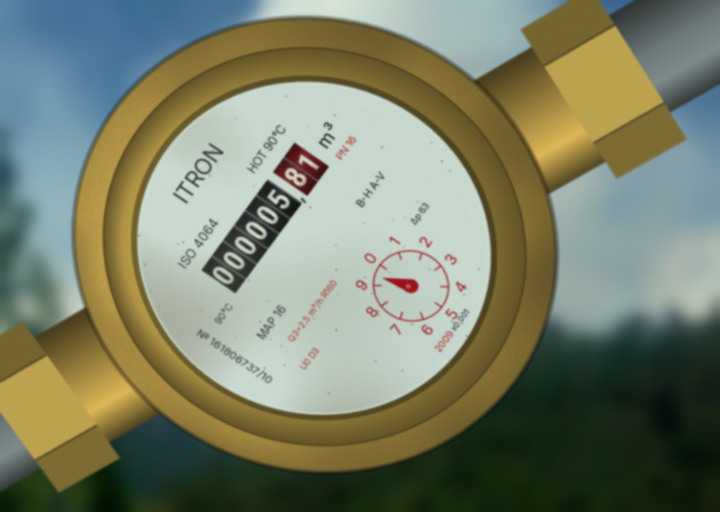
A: 5.809 m³
